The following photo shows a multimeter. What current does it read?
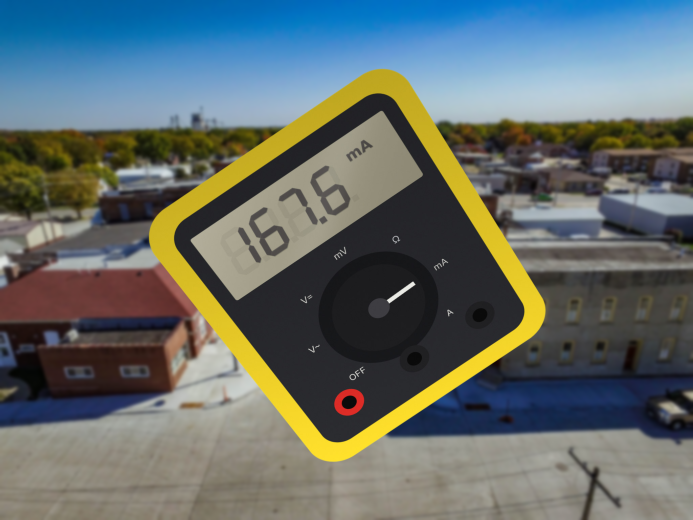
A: 167.6 mA
